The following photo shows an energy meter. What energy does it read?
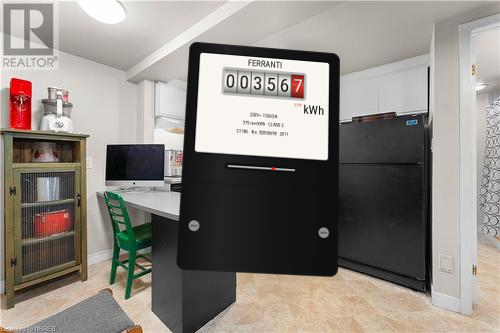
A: 356.7 kWh
